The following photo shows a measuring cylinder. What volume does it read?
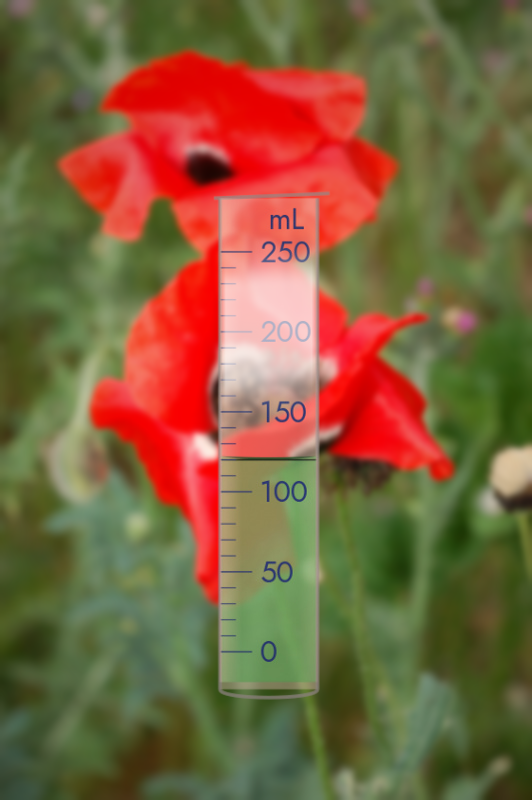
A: 120 mL
